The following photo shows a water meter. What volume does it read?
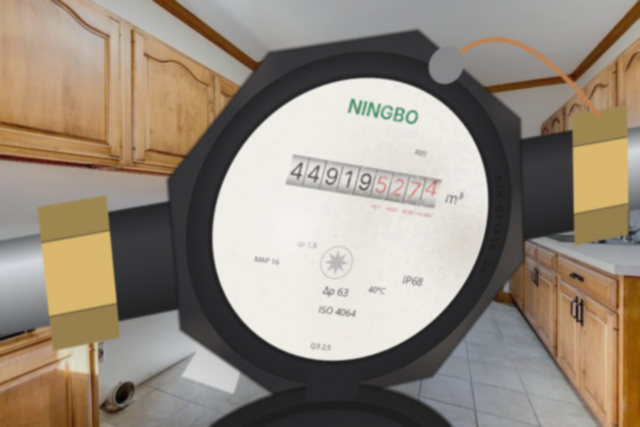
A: 44919.5274 m³
